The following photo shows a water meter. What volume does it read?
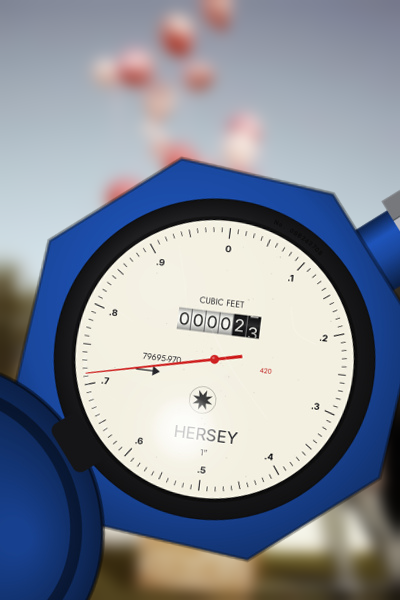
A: 22.71 ft³
